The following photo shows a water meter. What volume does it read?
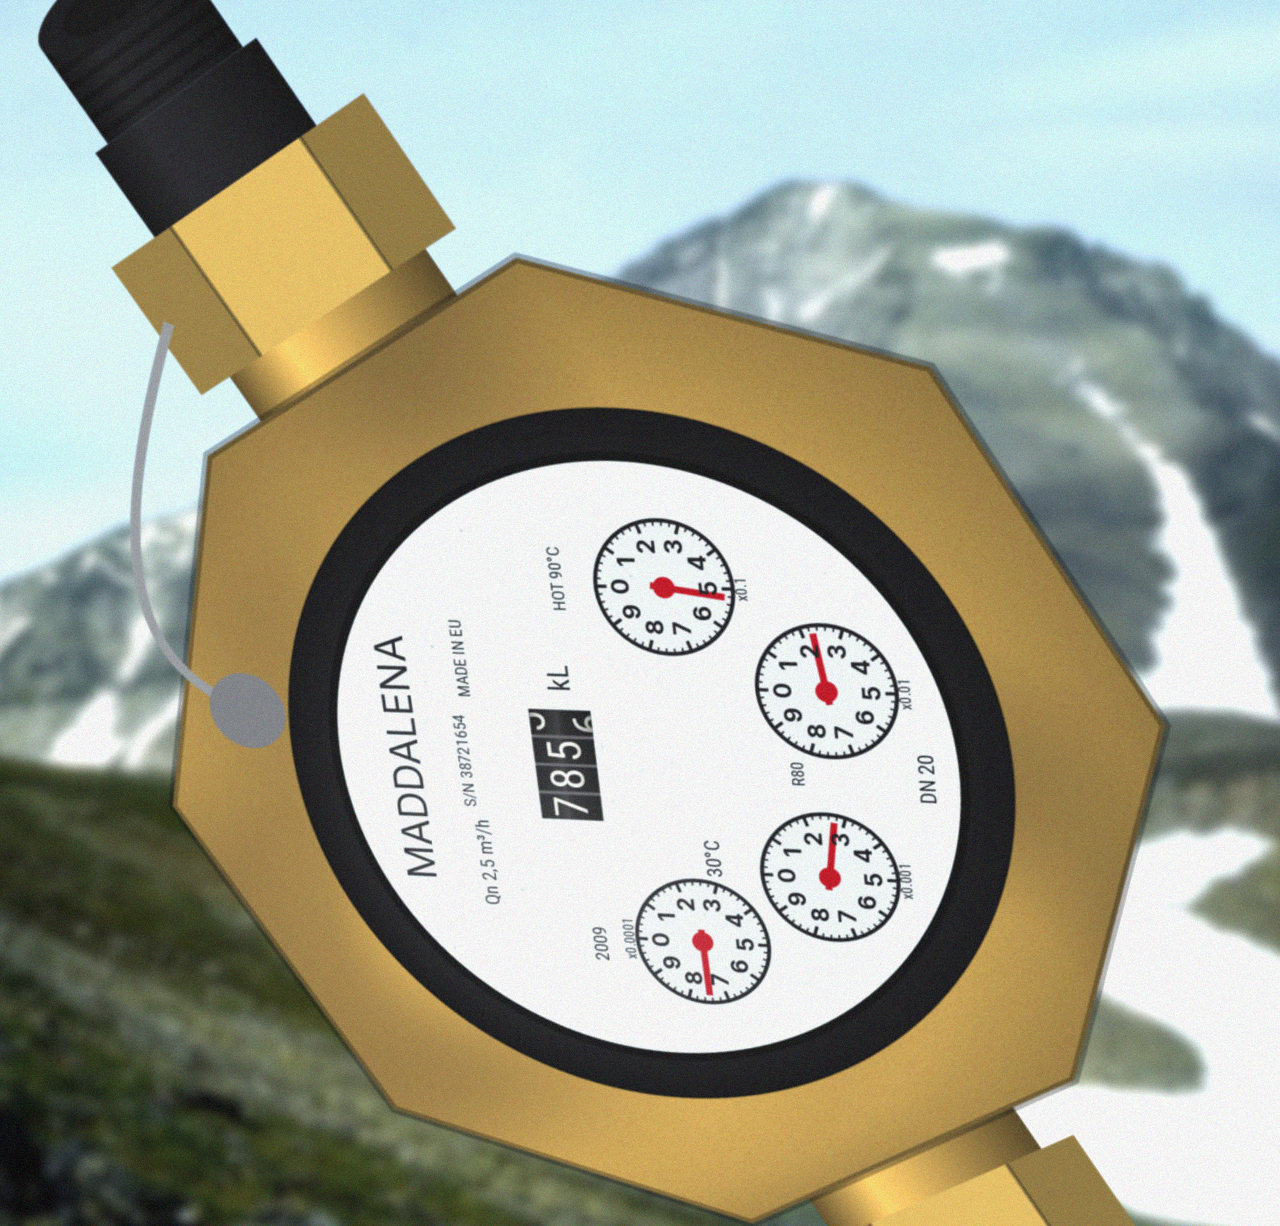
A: 7855.5227 kL
